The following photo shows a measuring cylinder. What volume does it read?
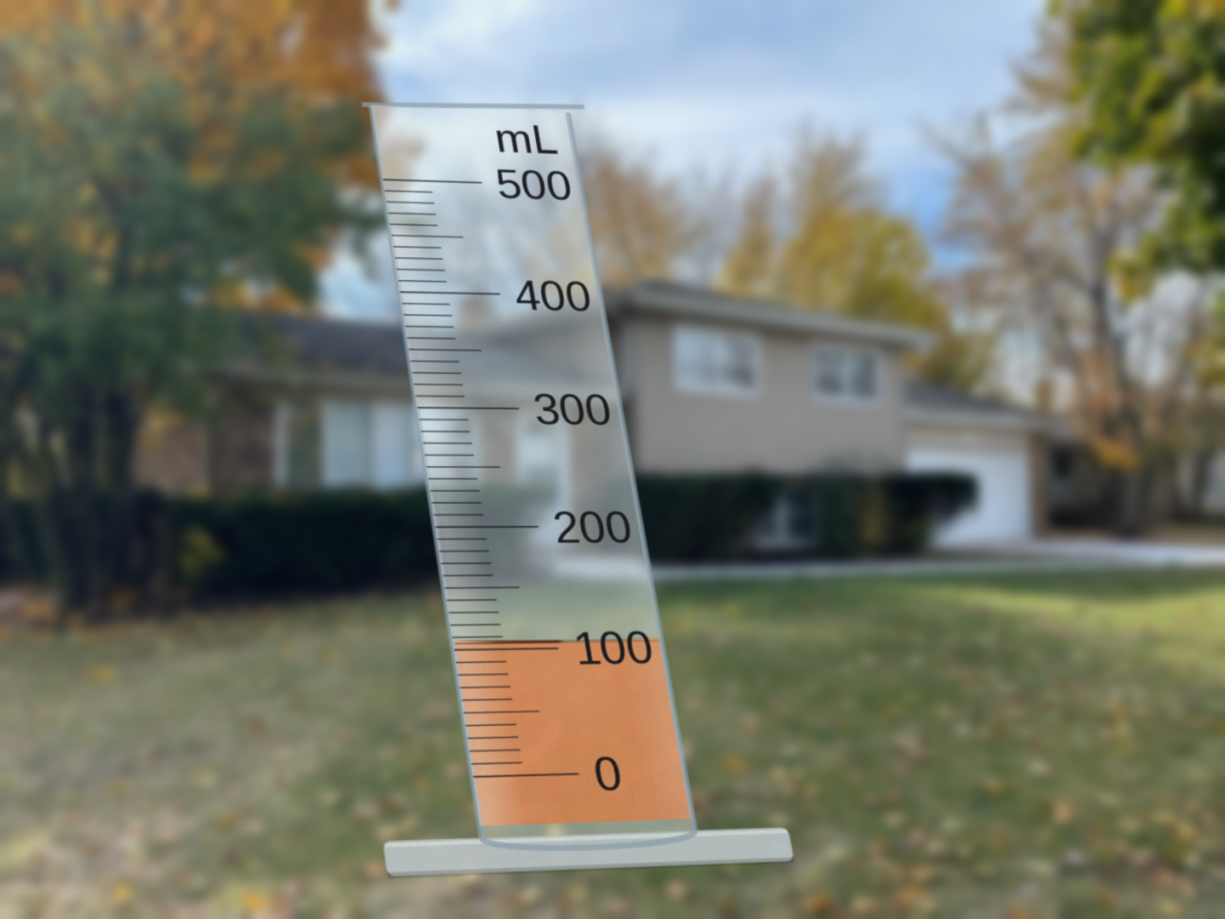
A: 105 mL
